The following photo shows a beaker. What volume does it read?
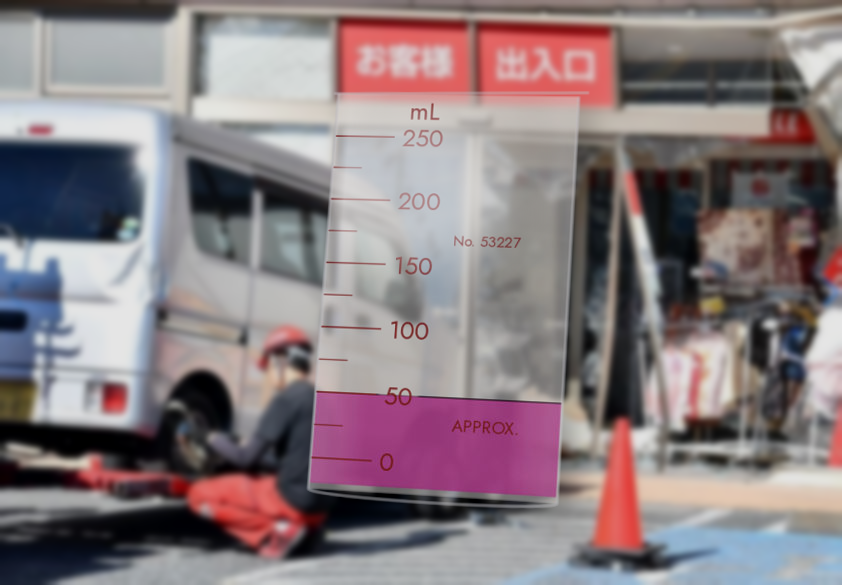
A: 50 mL
